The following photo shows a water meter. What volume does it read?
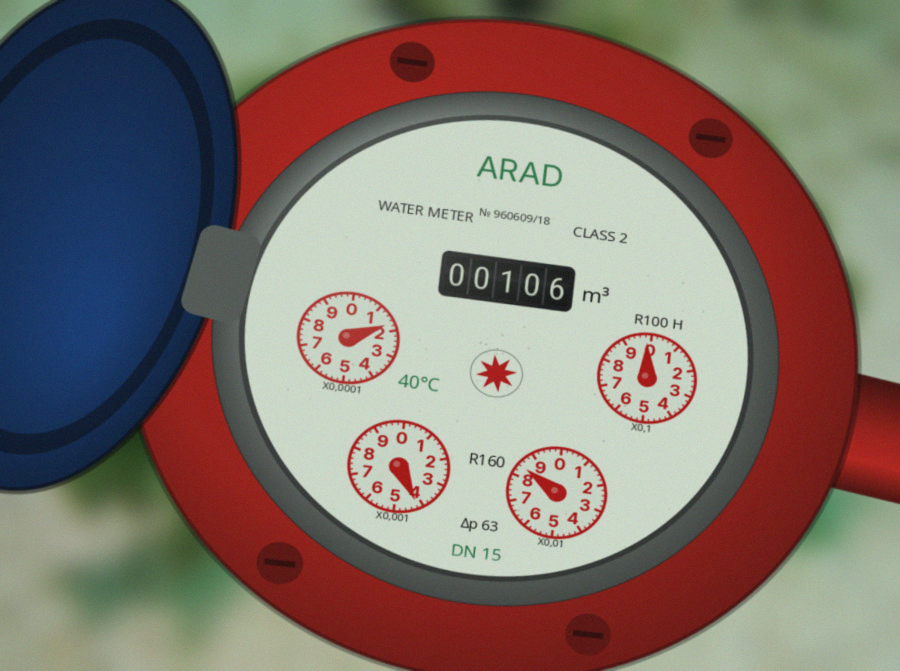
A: 105.9841 m³
